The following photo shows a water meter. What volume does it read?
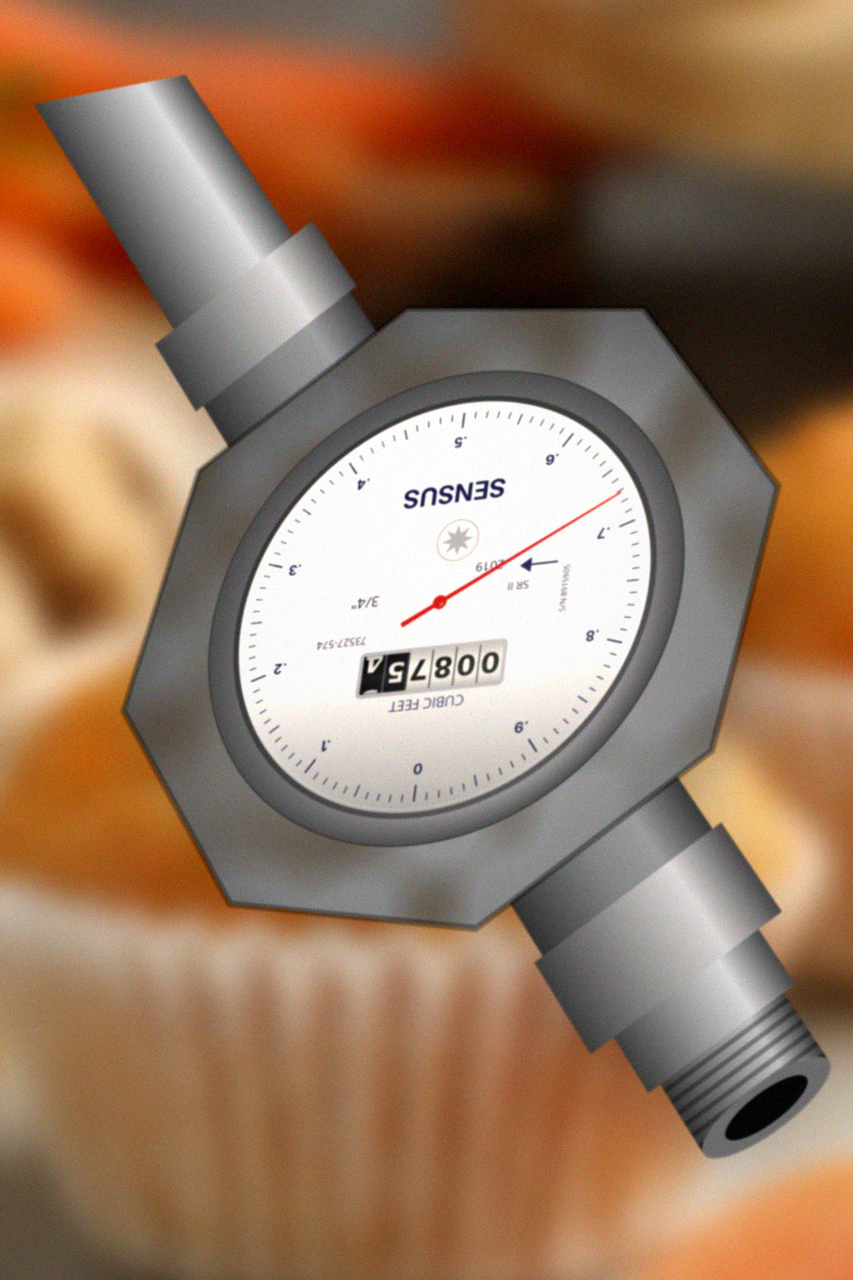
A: 8753.67 ft³
